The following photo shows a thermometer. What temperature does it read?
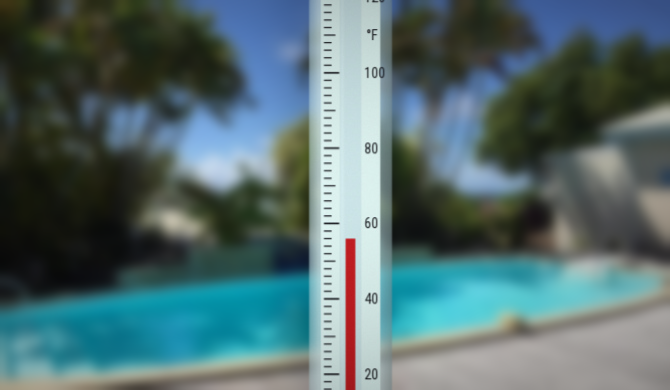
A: 56 °F
